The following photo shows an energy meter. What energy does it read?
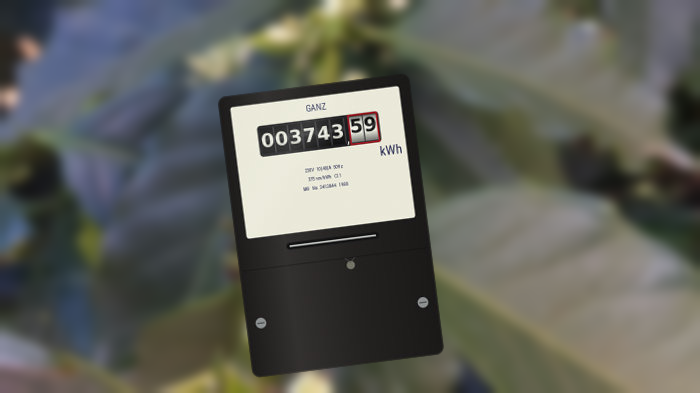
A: 3743.59 kWh
